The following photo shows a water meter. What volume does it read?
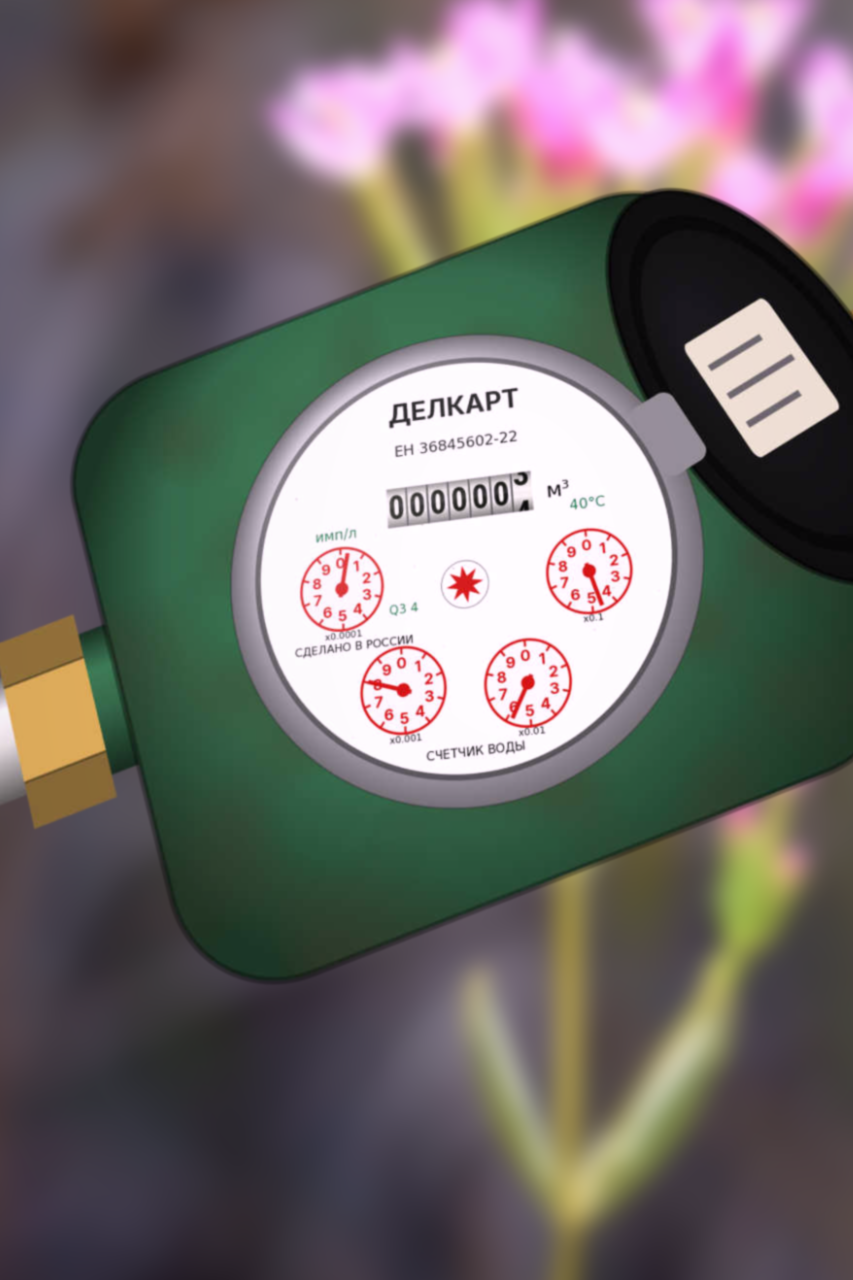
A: 3.4580 m³
